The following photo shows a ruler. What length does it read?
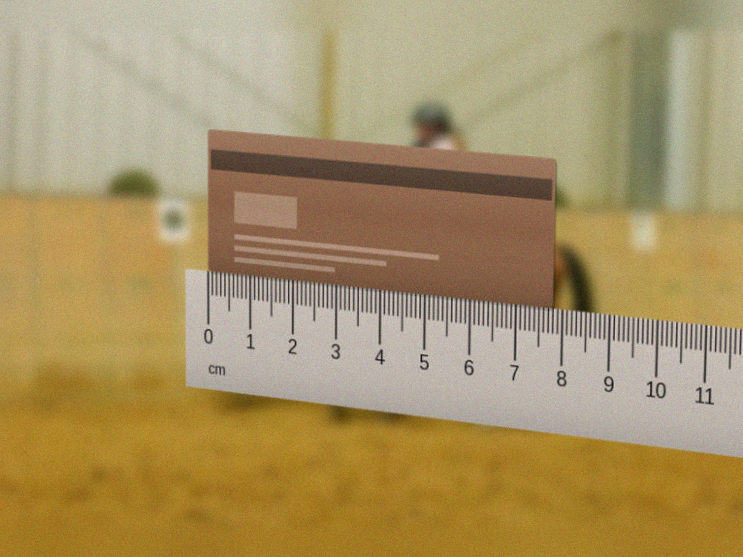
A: 7.8 cm
